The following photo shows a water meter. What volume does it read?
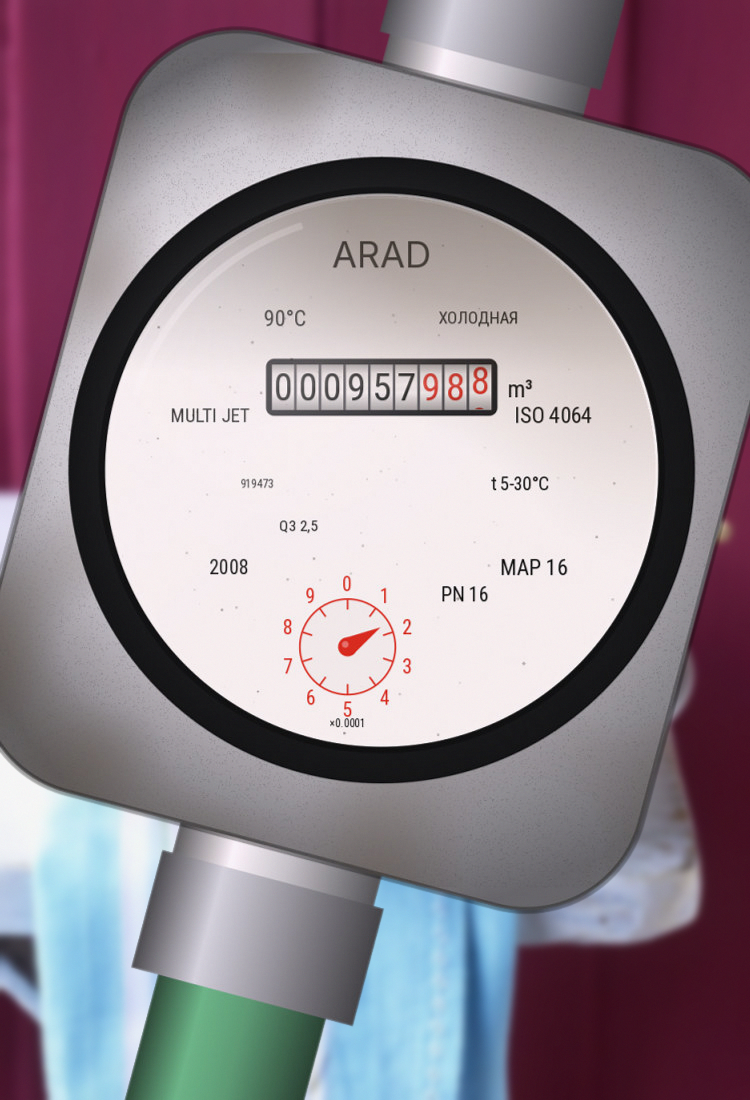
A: 957.9881 m³
